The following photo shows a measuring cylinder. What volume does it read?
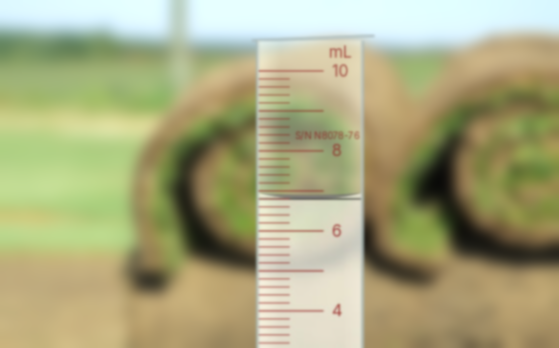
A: 6.8 mL
